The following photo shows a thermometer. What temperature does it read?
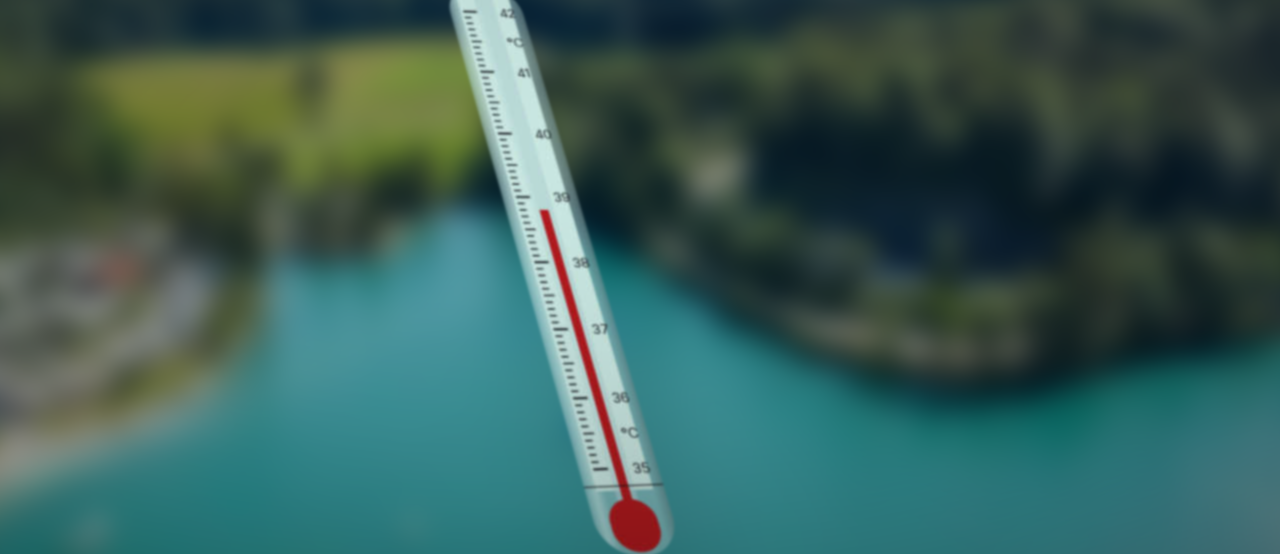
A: 38.8 °C
